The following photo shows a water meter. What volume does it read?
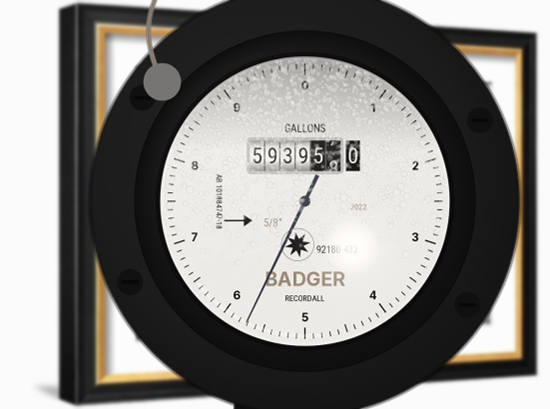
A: 5939575.7 gal
